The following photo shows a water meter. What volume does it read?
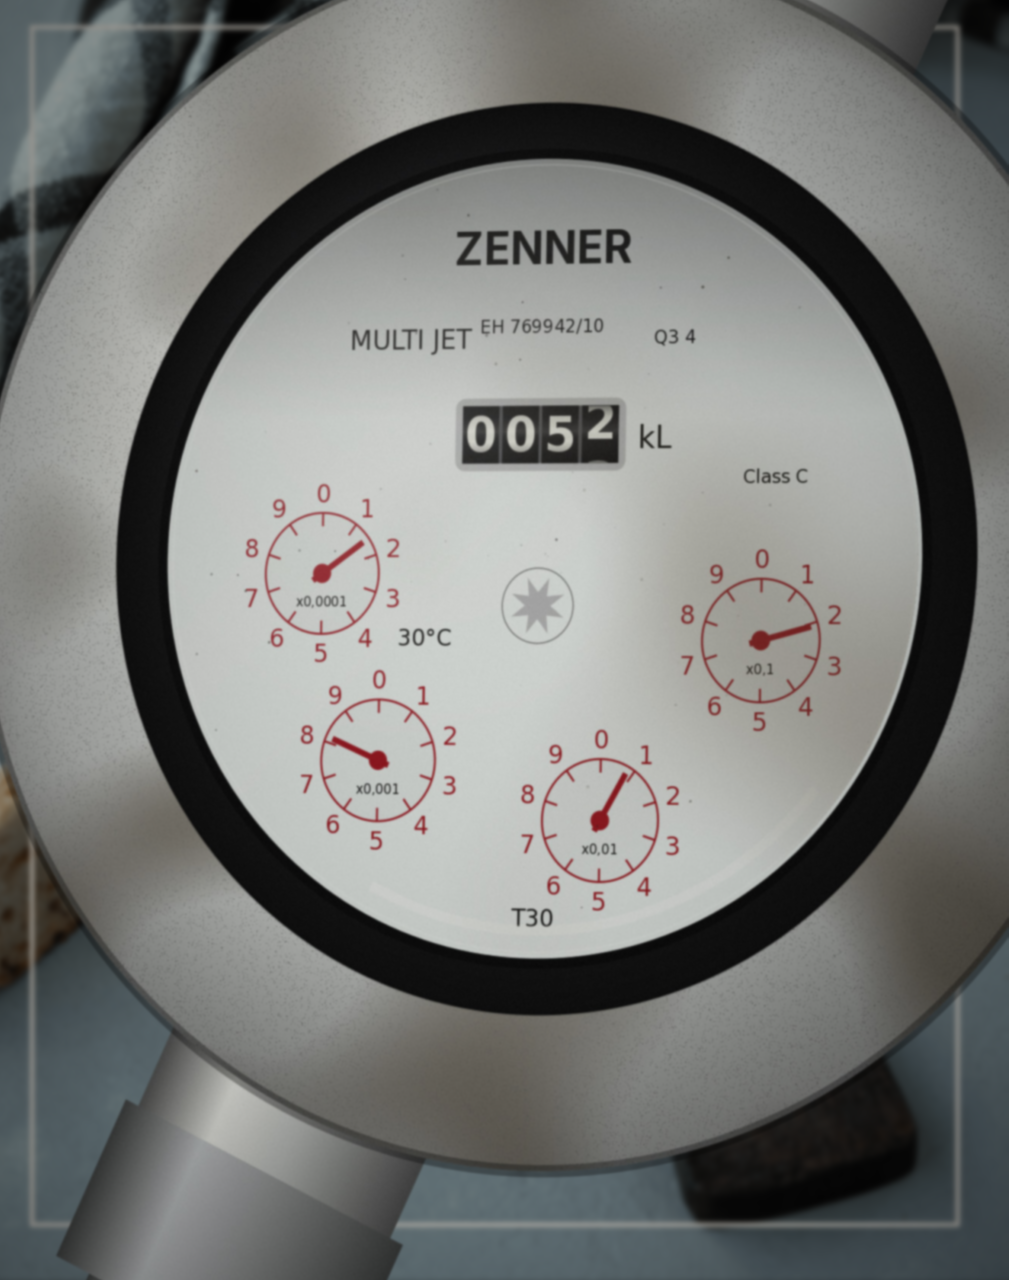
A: 52.2081 kL
